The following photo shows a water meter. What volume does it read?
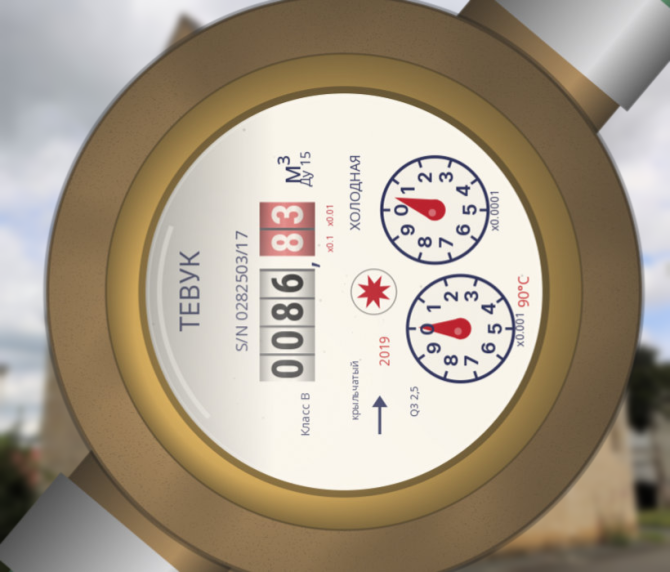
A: 86.8300 m³
